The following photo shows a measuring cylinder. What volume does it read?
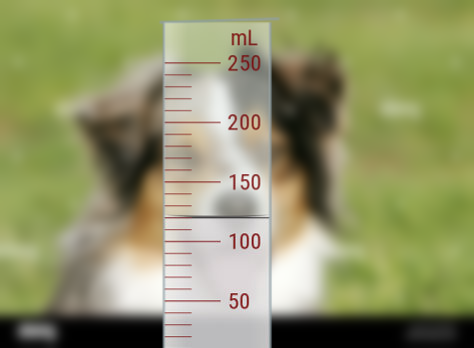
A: 120 mL
